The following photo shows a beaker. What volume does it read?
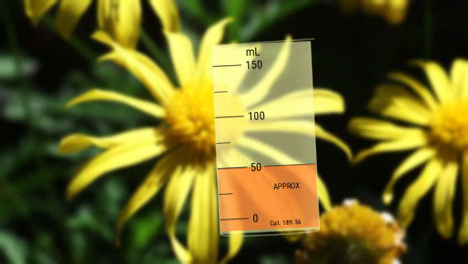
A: 50 mL
